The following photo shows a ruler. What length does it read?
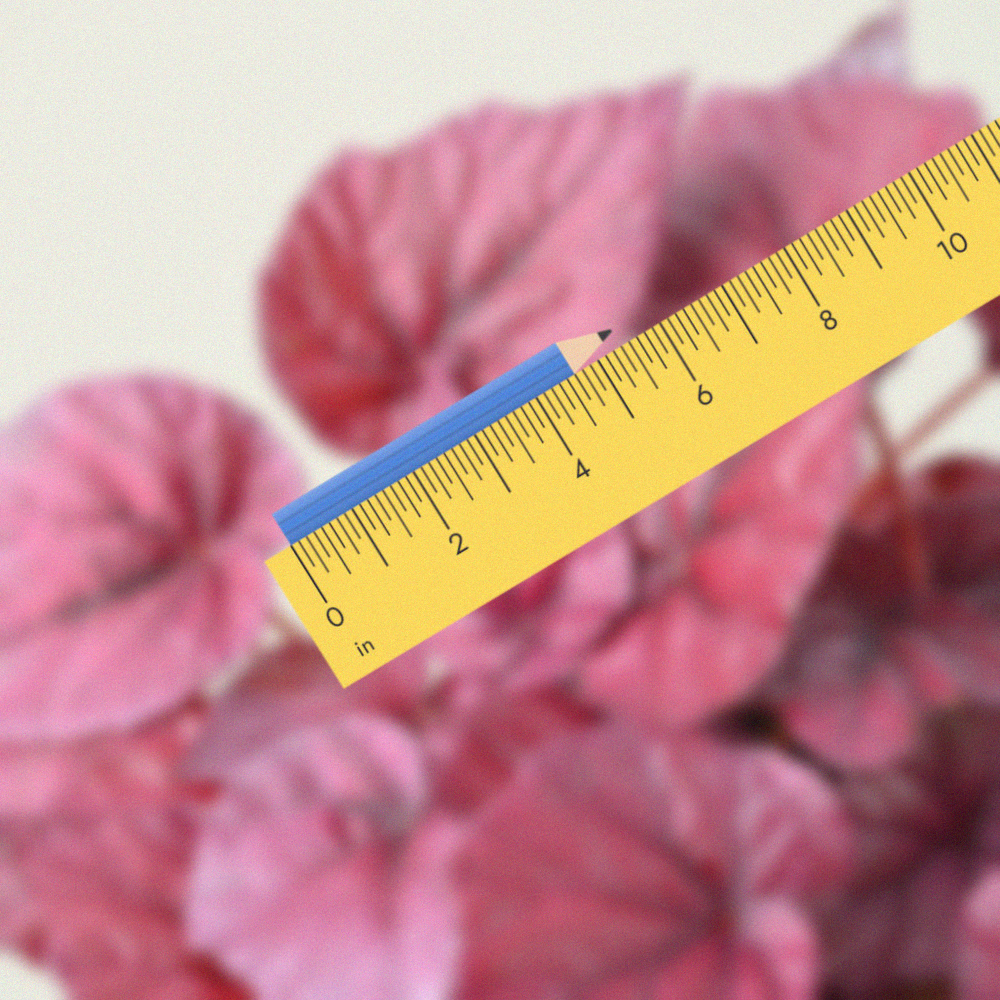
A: 5.375 in
